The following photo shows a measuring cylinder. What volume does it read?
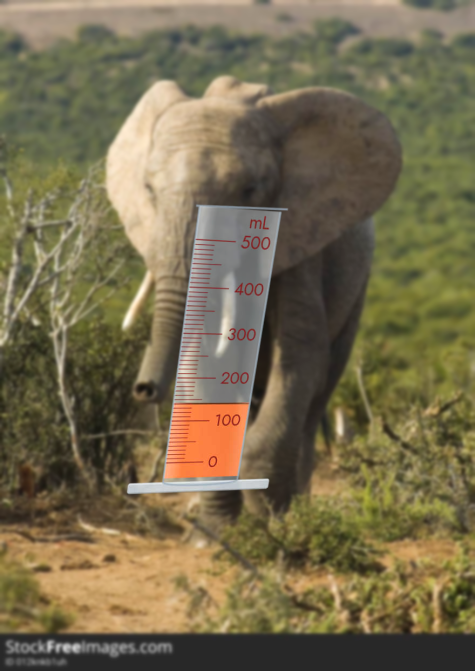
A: 140 mL
